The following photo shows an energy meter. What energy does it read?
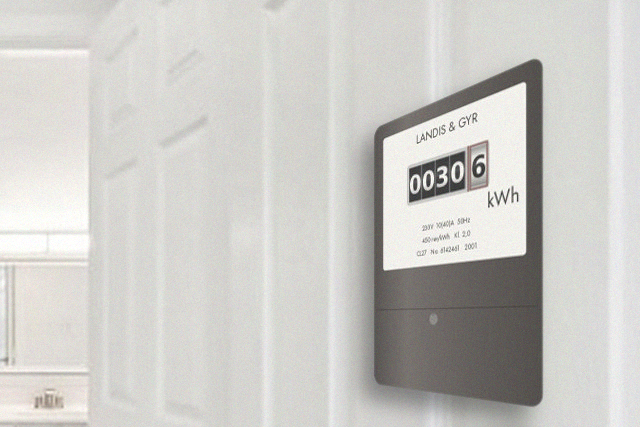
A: 30.6 kWh
